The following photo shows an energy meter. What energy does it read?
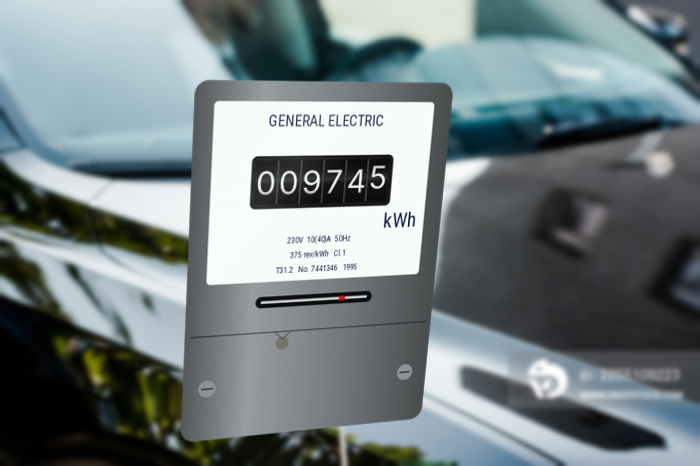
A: 9745 kWh
